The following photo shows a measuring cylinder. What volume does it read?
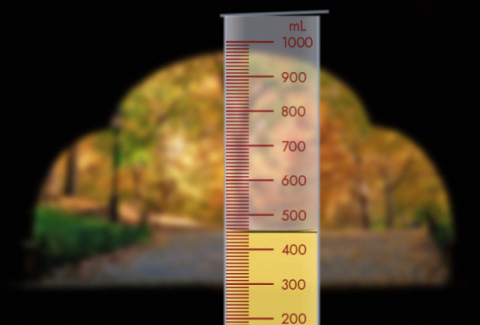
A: 450 mL
